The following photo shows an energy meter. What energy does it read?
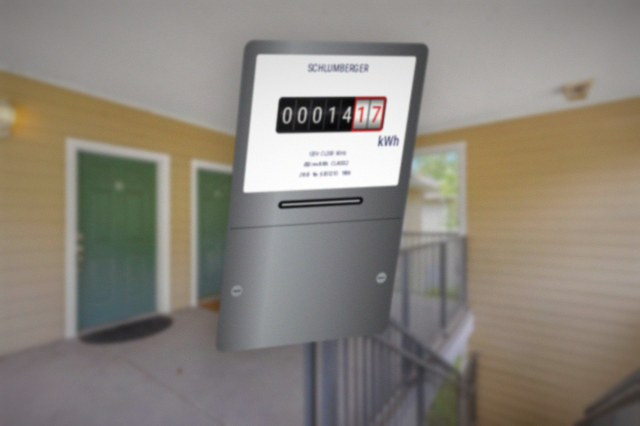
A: 14.17 kWh
